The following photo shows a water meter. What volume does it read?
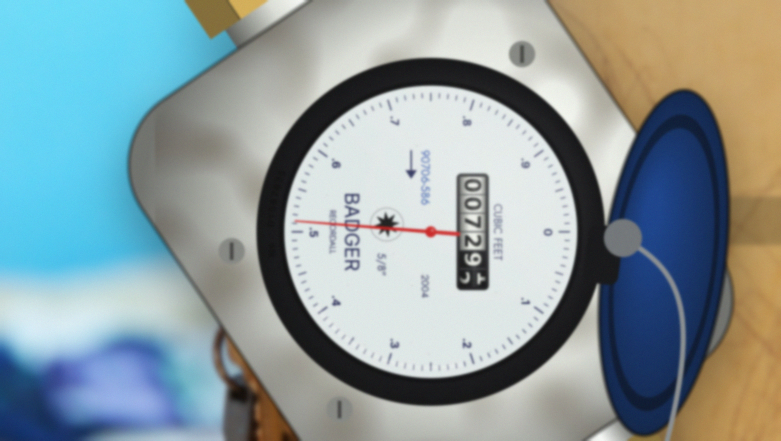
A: 7291.51 ft³
